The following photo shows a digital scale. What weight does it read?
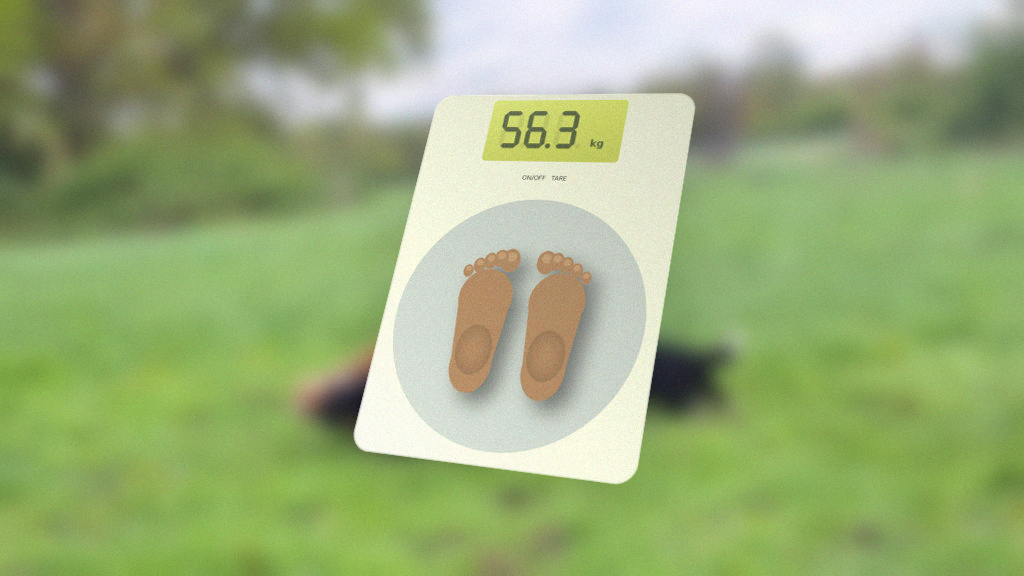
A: 56.3 kg
